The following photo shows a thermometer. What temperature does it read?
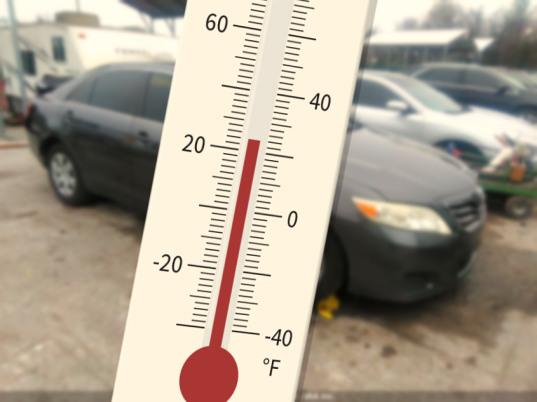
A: 24 °F
